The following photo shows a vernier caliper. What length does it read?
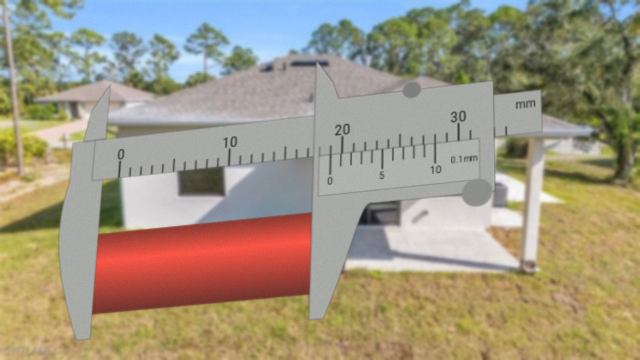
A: 19.0 mm
